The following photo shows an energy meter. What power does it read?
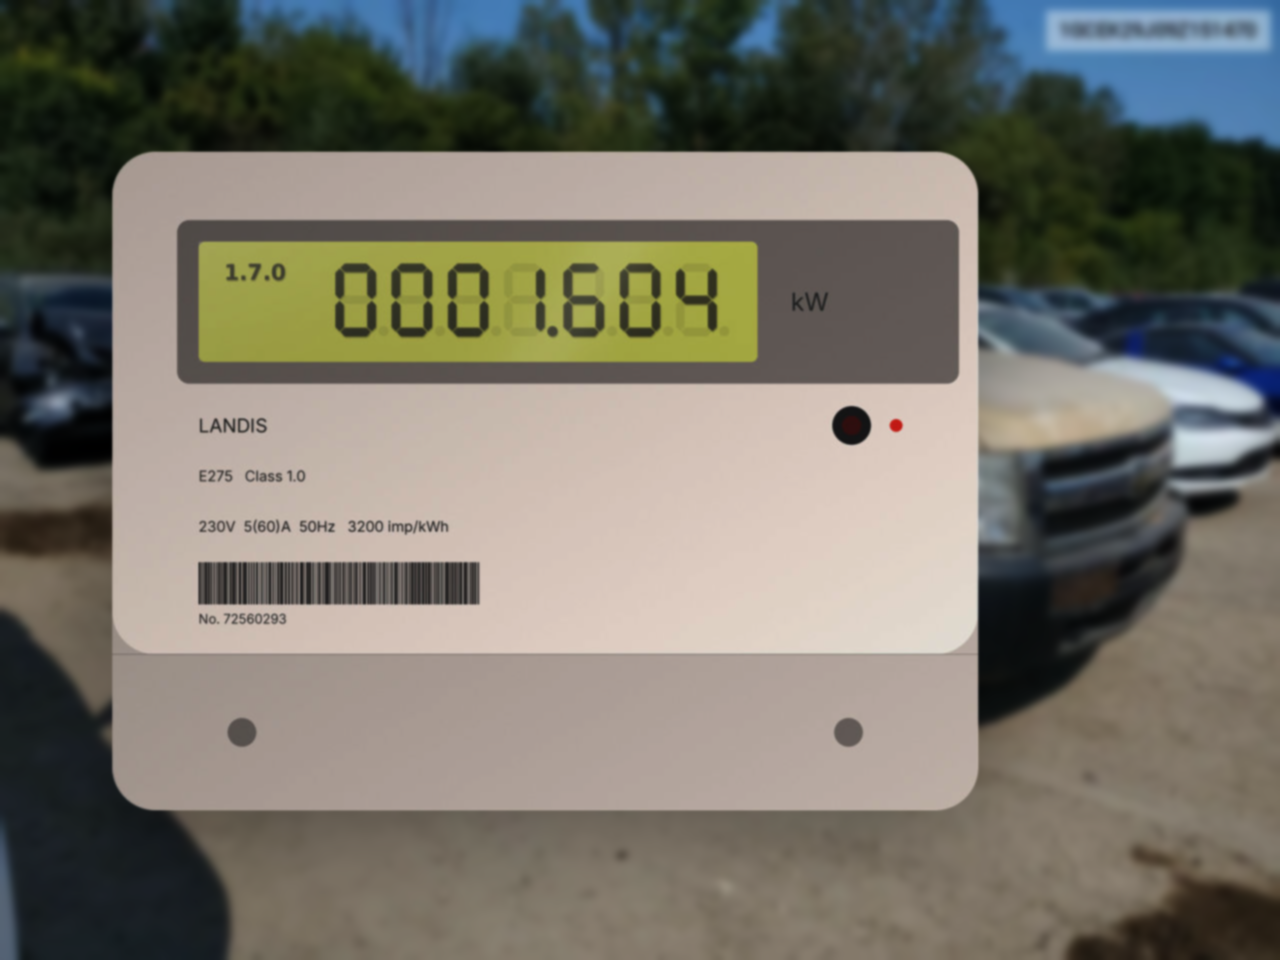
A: 1.604 kW
